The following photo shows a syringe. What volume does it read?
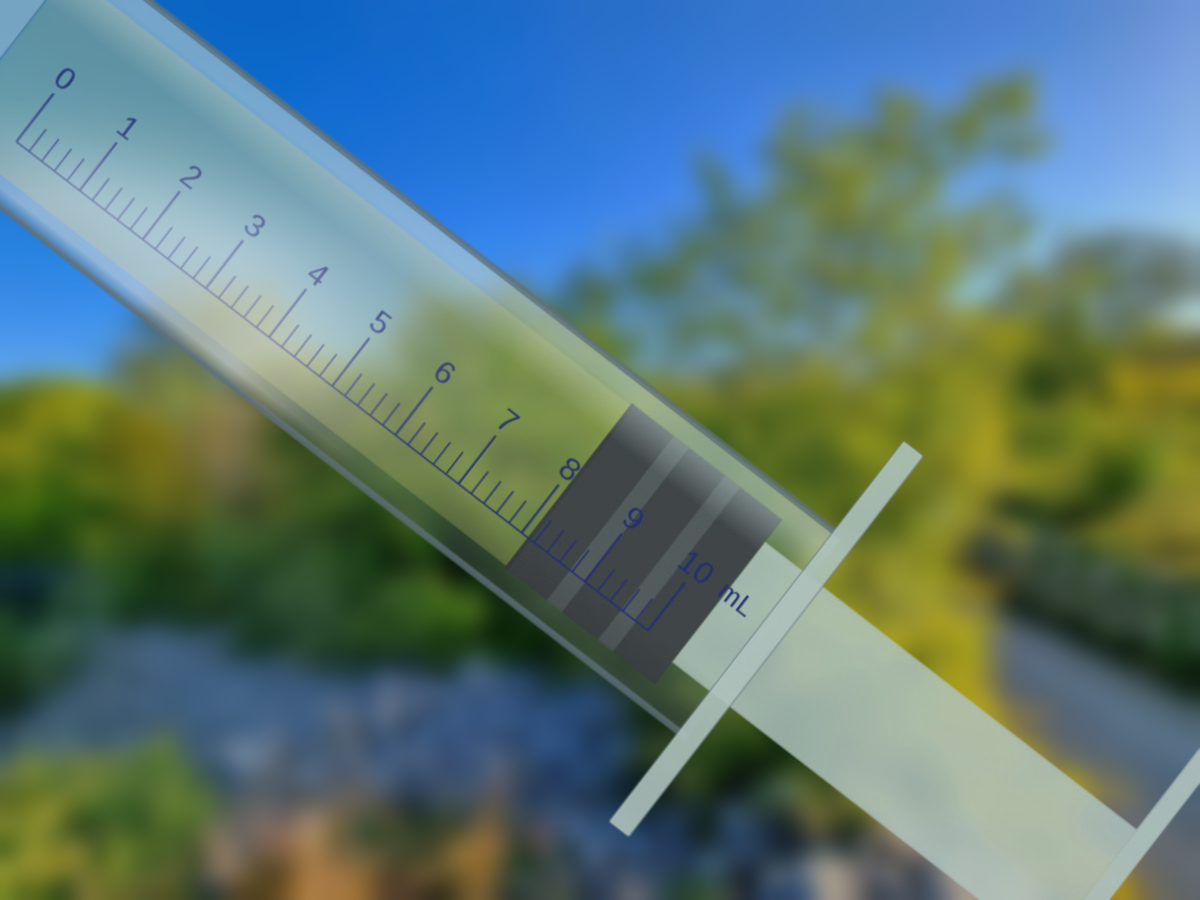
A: 8.1 mL
